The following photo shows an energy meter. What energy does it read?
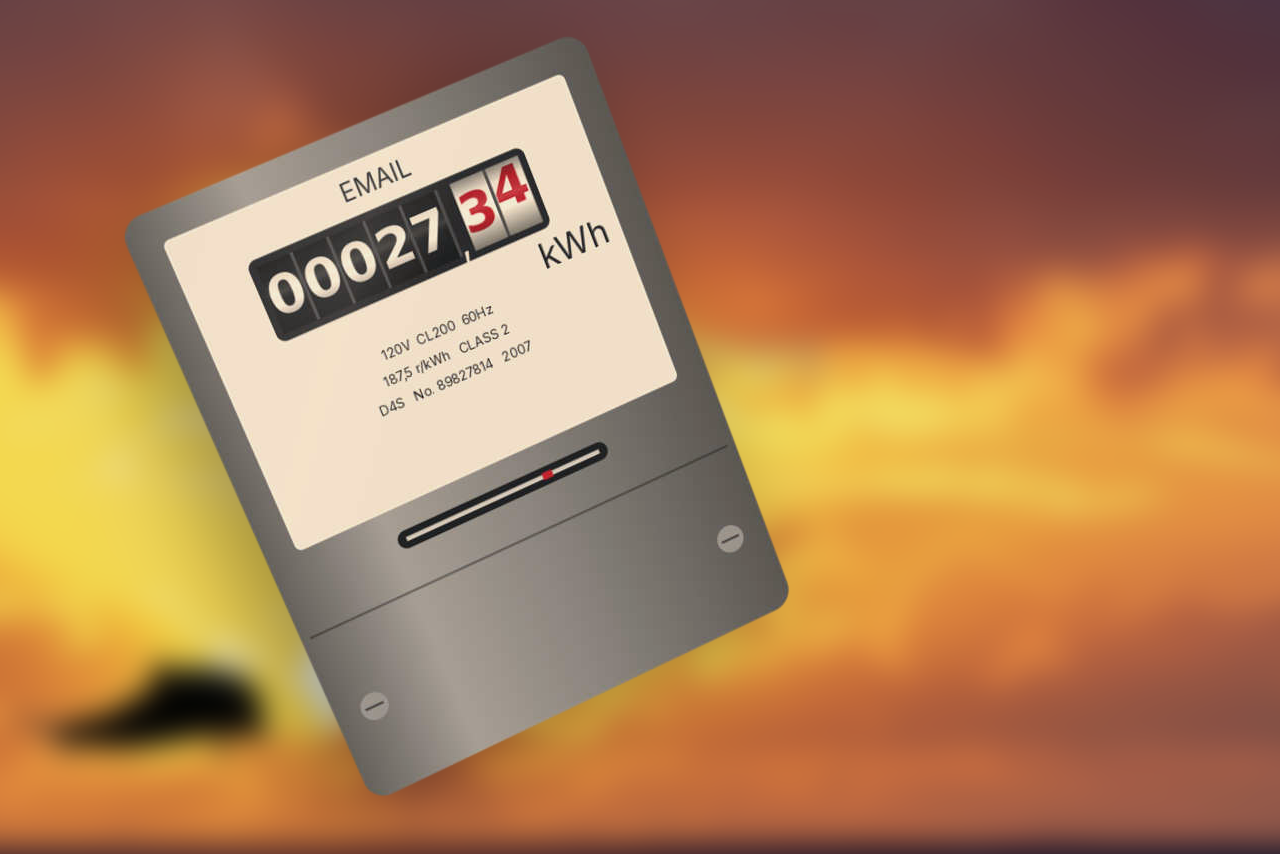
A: 27.34 kWh
